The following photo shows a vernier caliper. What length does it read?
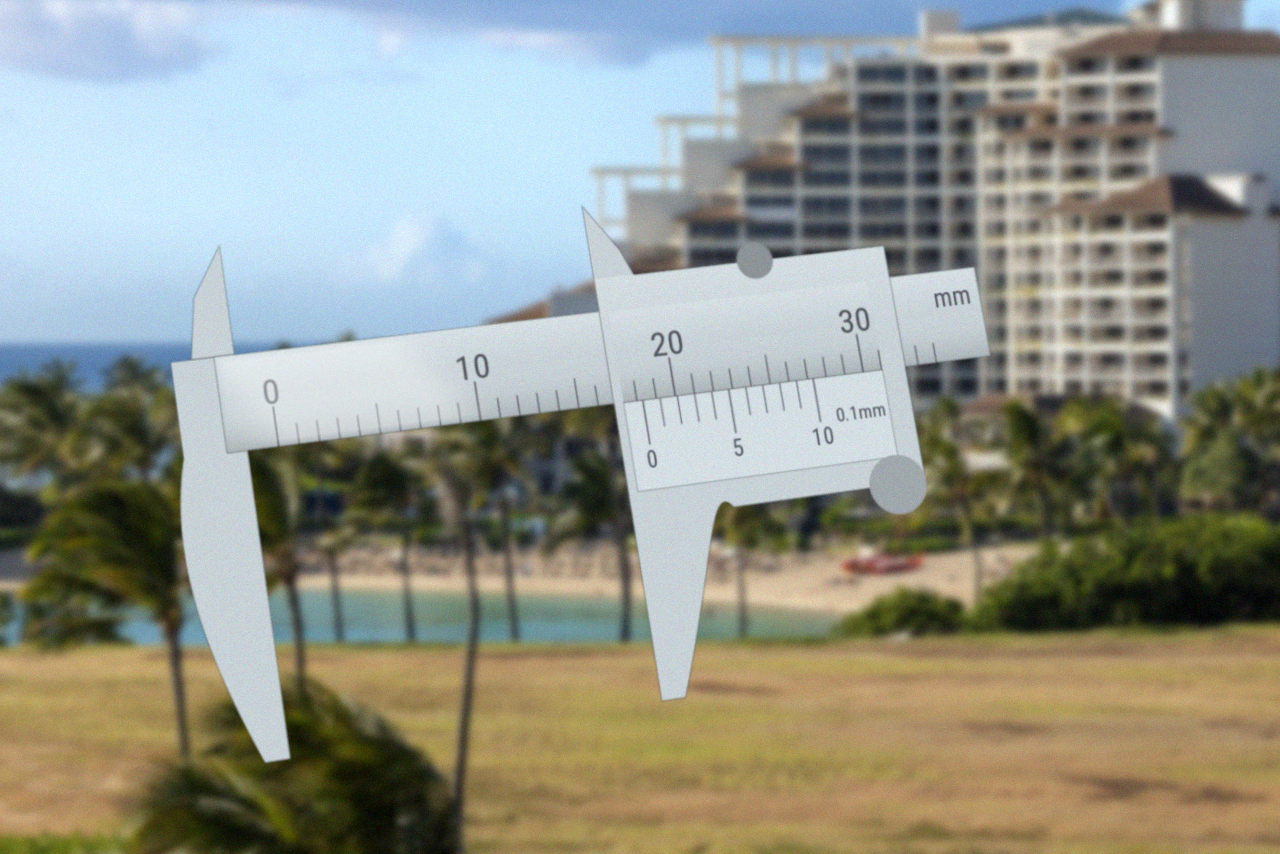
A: 18.3 mm
